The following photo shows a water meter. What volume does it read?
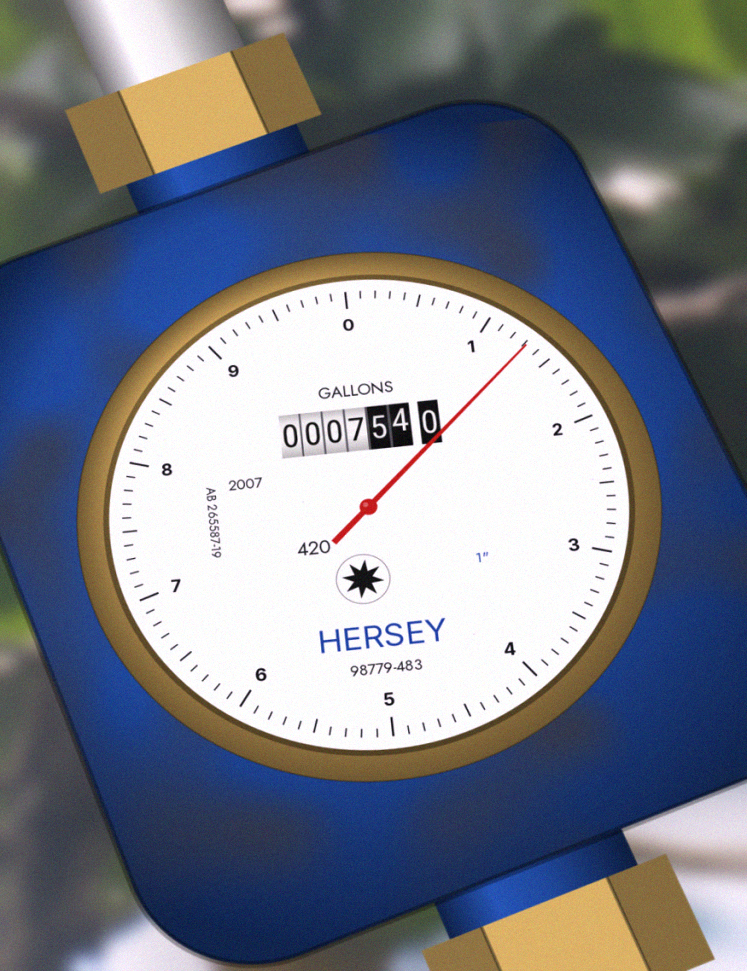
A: 7541.3 gal
